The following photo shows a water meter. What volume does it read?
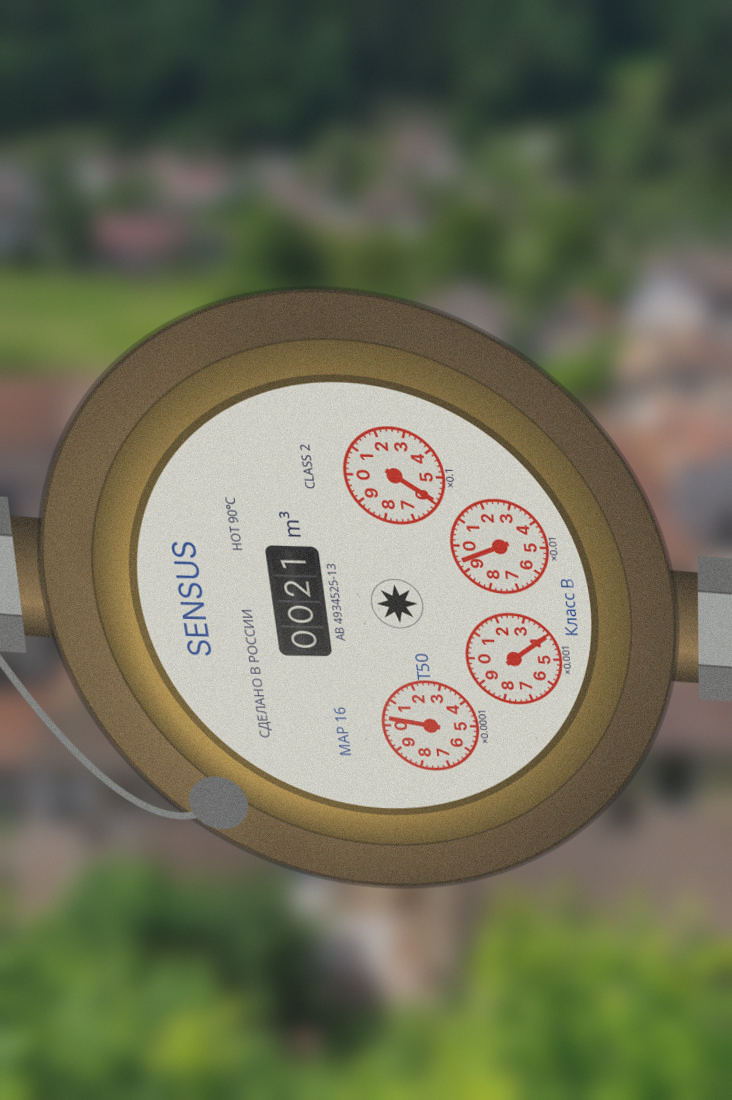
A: 21.5940 m³
